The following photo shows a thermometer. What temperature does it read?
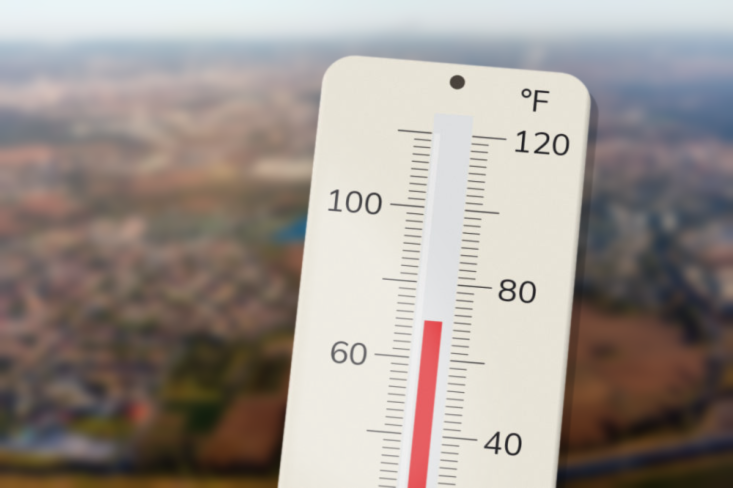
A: 70 °F
